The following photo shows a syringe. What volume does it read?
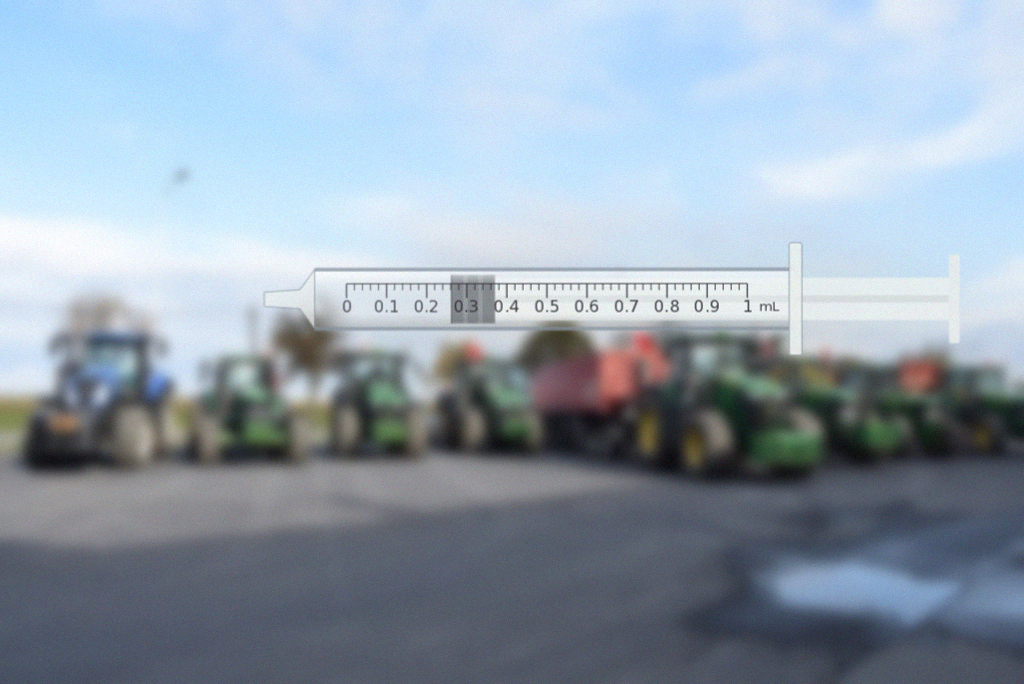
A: 0.26 mL
